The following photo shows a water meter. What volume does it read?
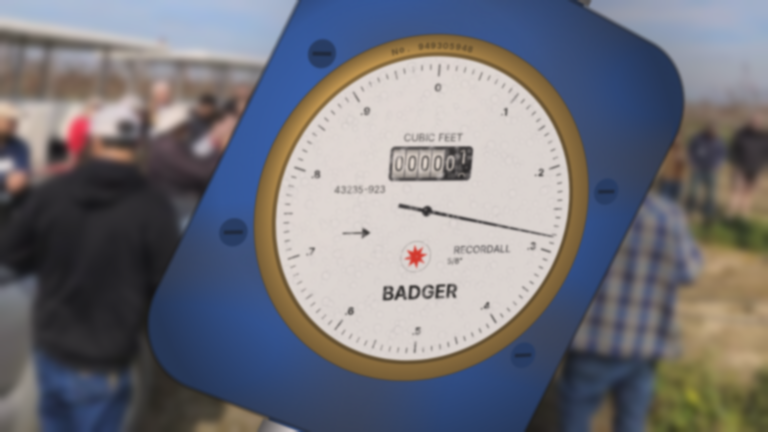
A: 1.28 ft³
